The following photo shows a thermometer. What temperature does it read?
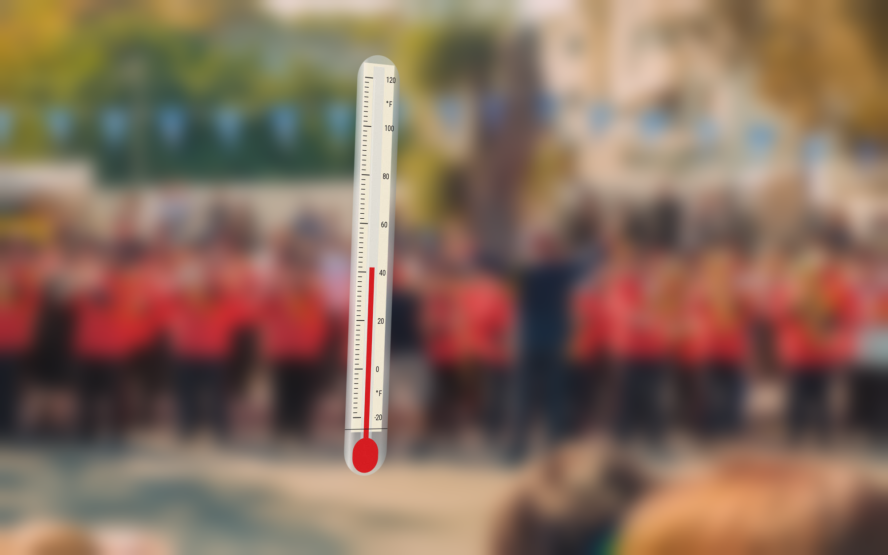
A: 42 °F
